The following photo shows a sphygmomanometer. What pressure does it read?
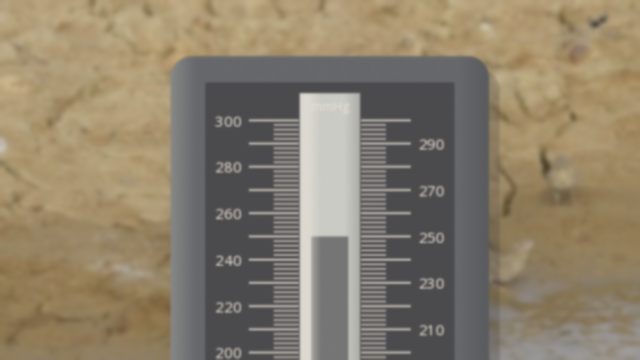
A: 250 mmHg
